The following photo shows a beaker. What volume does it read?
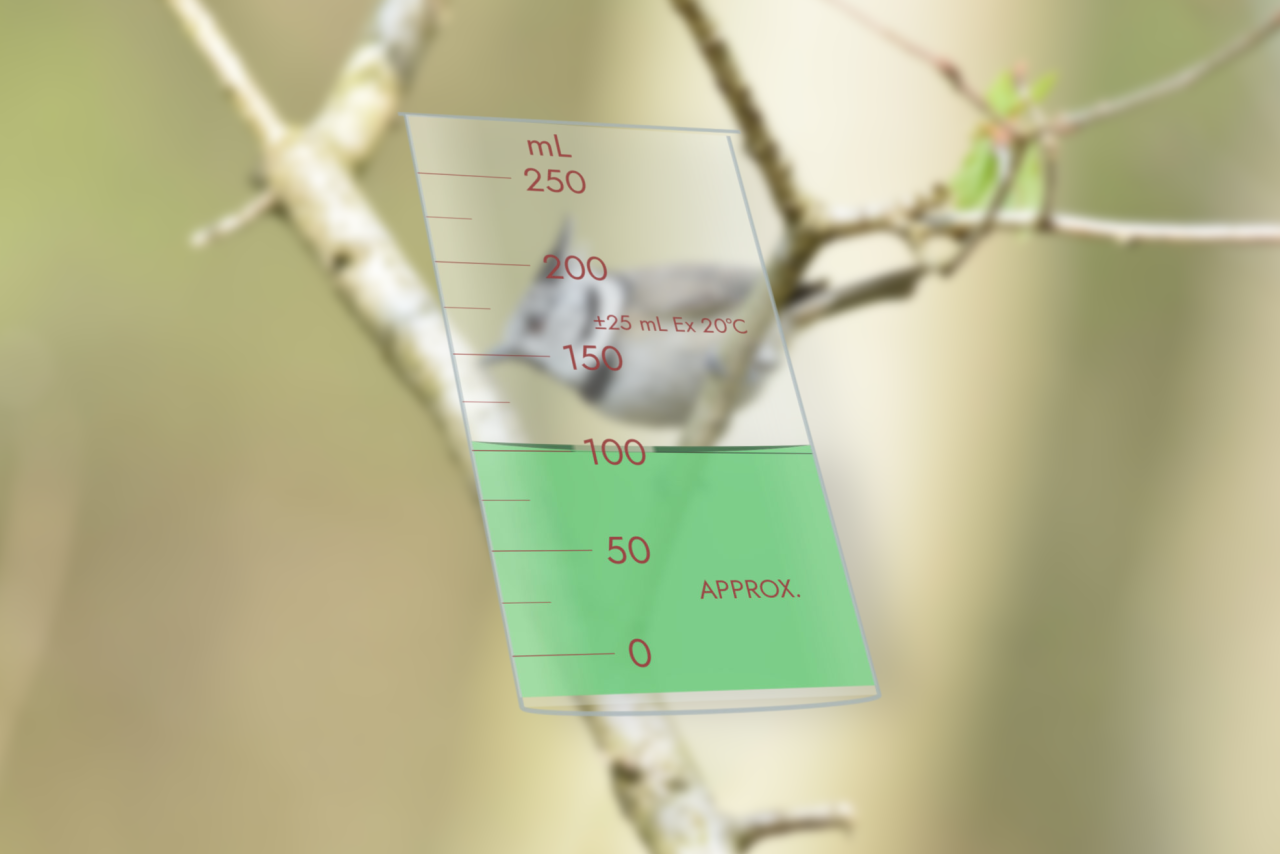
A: 100 mL
